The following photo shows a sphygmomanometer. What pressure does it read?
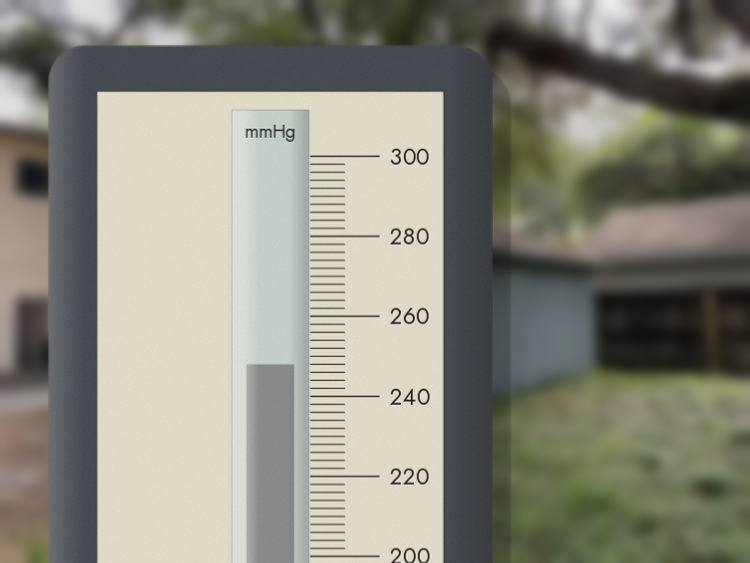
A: 248 mmHg
